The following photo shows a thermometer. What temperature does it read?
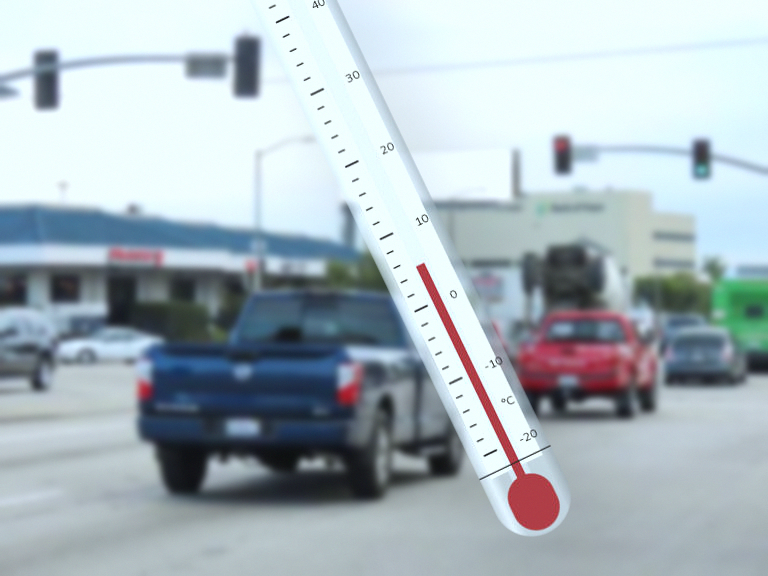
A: 5 °C
